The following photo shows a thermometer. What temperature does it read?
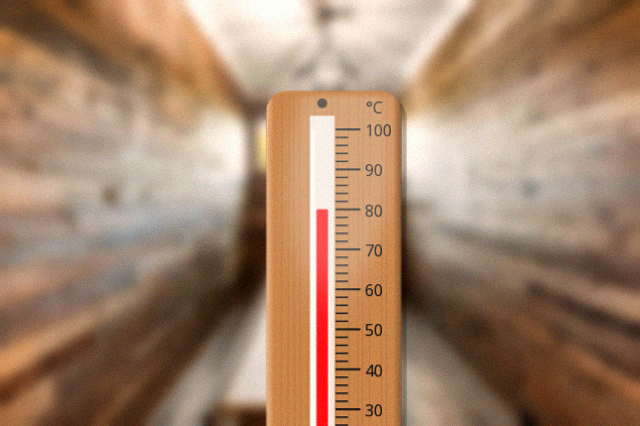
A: 80 °C
